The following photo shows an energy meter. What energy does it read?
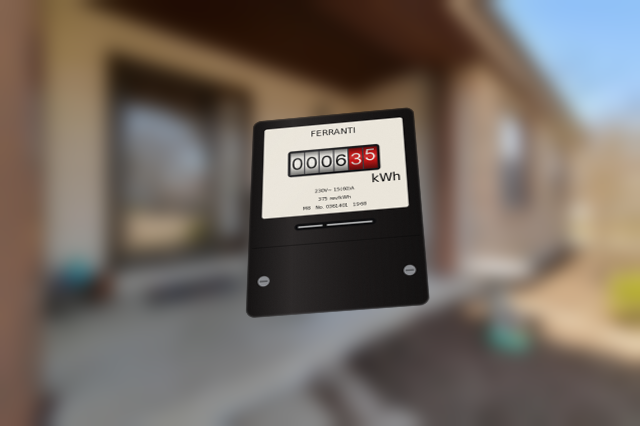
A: 6.35 kWh
